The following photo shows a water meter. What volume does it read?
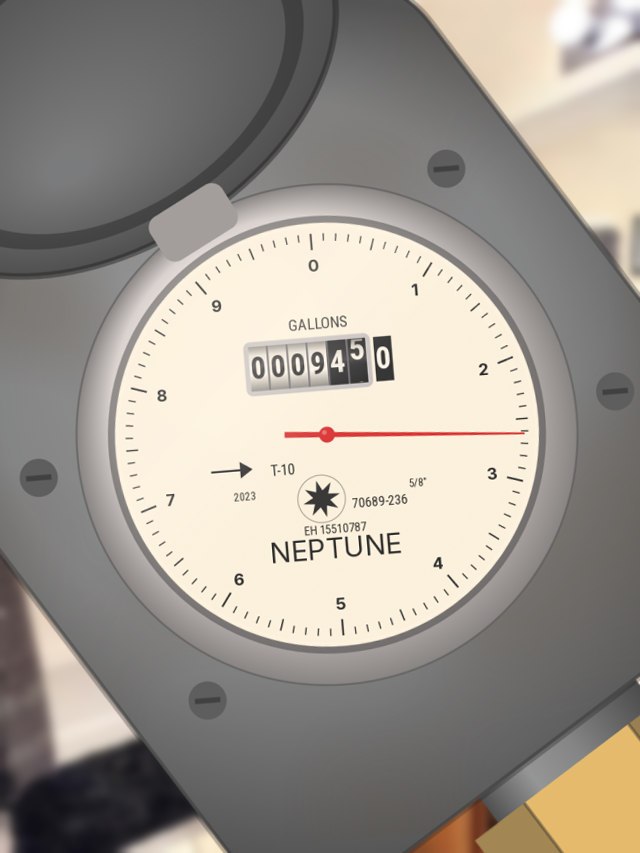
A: 9452.6 gal
